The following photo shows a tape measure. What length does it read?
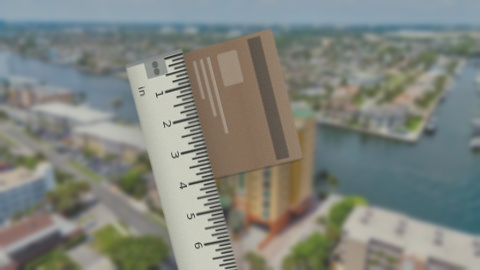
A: 4 in
